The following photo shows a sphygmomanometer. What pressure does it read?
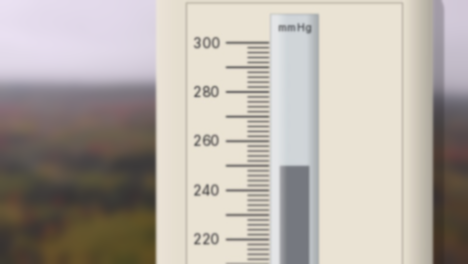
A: 250 mmHg
